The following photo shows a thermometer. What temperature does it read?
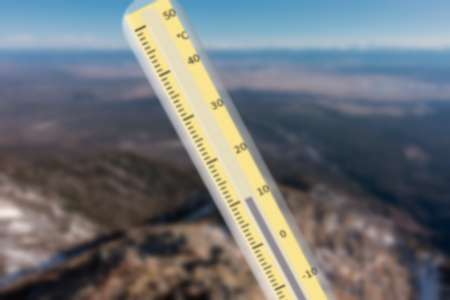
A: 10 °C
